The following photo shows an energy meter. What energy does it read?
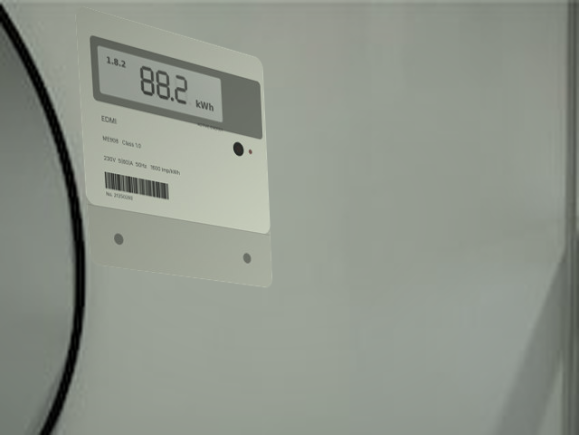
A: 88.2 kWh
